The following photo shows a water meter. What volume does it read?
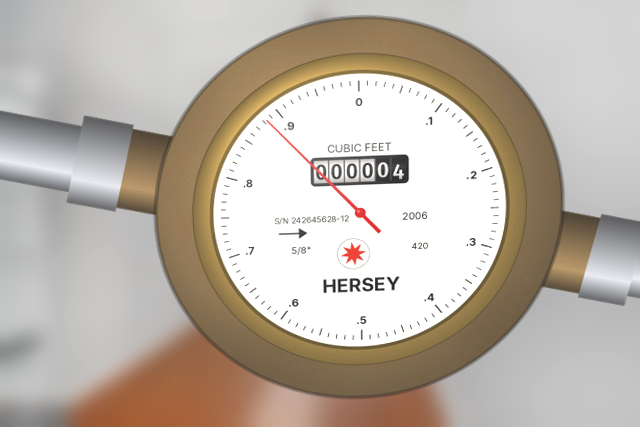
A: 3.88 ft³
